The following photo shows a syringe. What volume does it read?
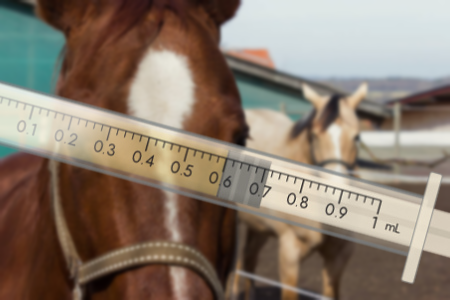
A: 0.6 mL
